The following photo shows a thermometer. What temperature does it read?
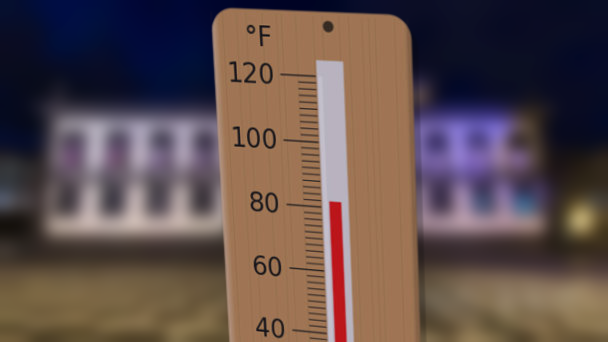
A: 82 °F
